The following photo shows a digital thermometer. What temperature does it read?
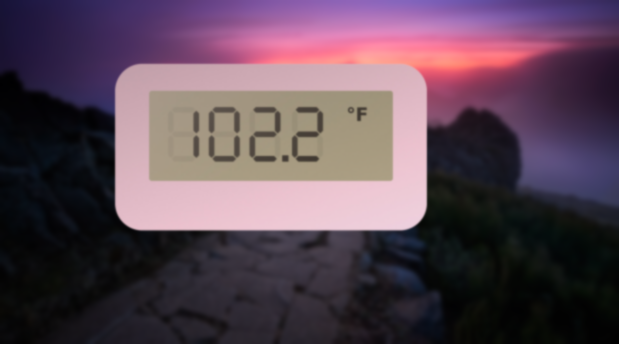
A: 102.2 °F
